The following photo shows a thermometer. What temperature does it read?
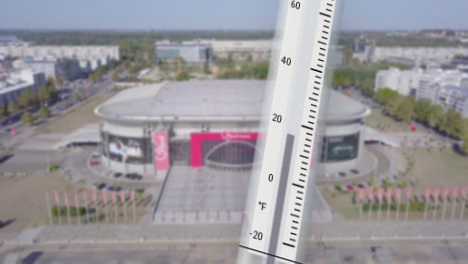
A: 16 °F
